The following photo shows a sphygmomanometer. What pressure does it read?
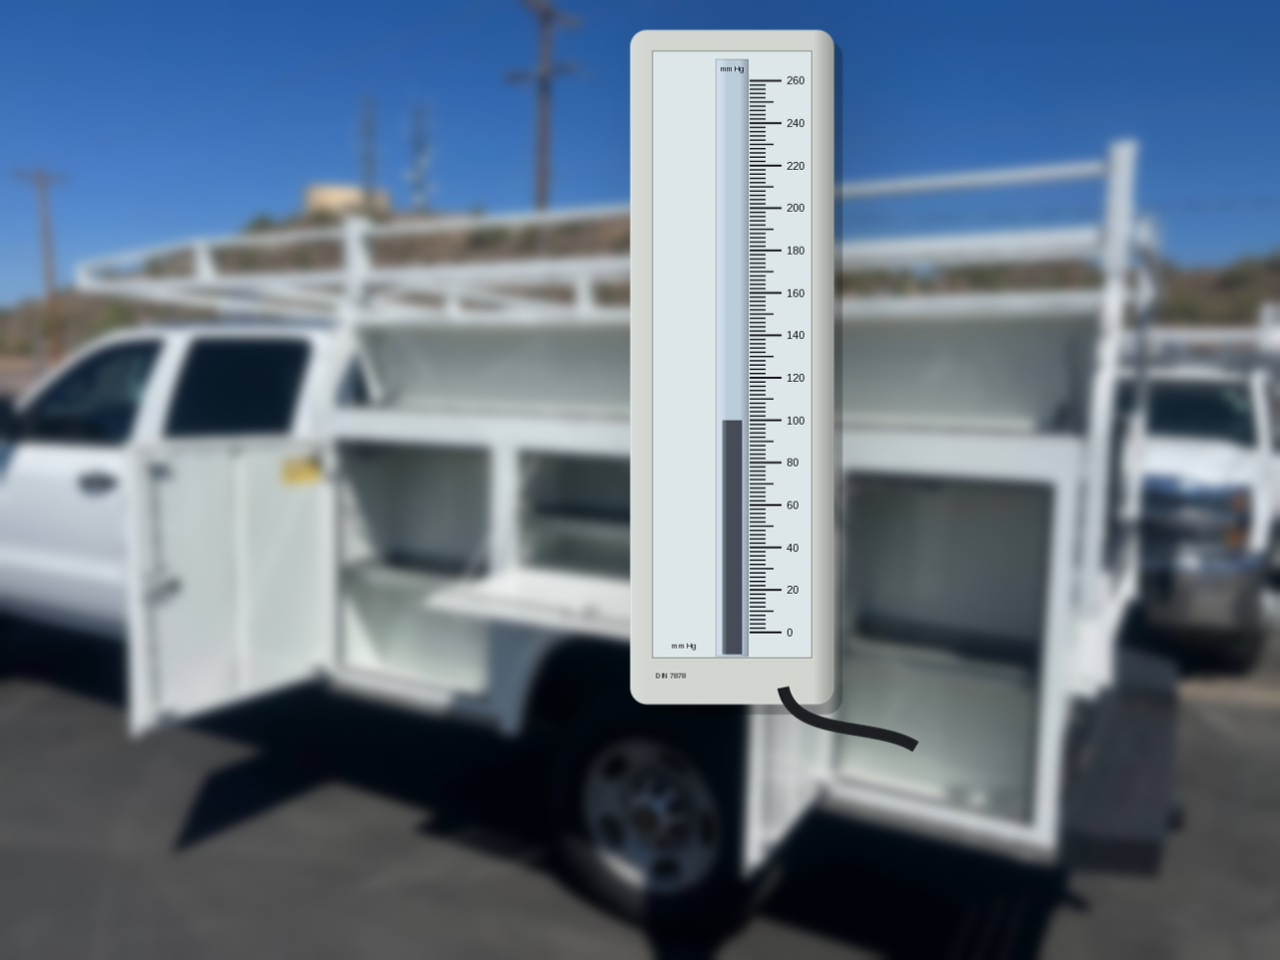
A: 100 mmHg
